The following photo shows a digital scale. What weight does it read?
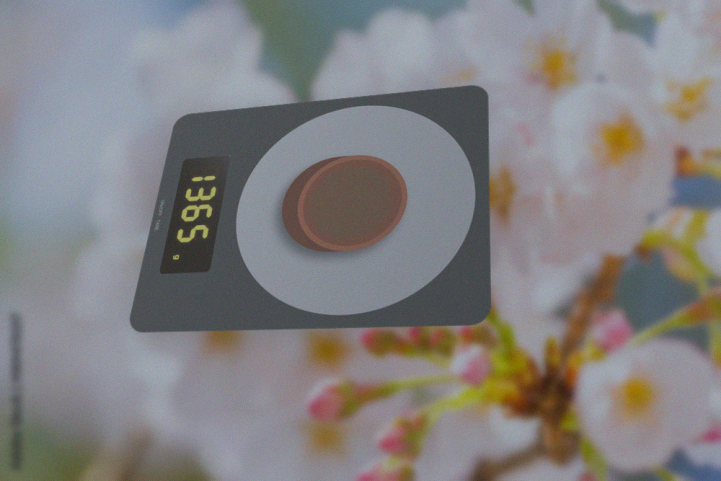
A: 1365 g
